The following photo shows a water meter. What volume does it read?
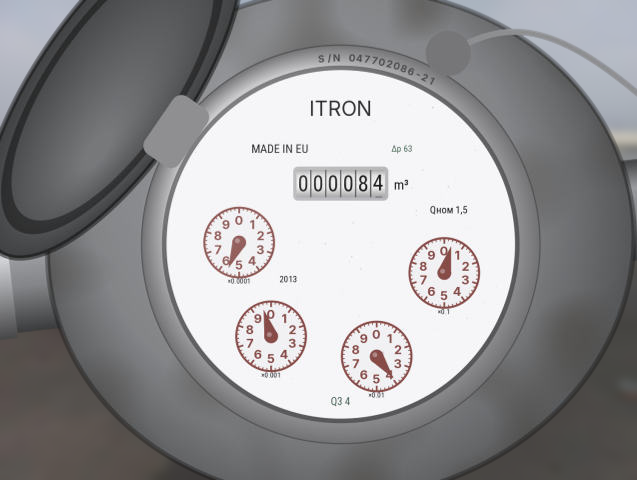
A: 84.0395 m³
